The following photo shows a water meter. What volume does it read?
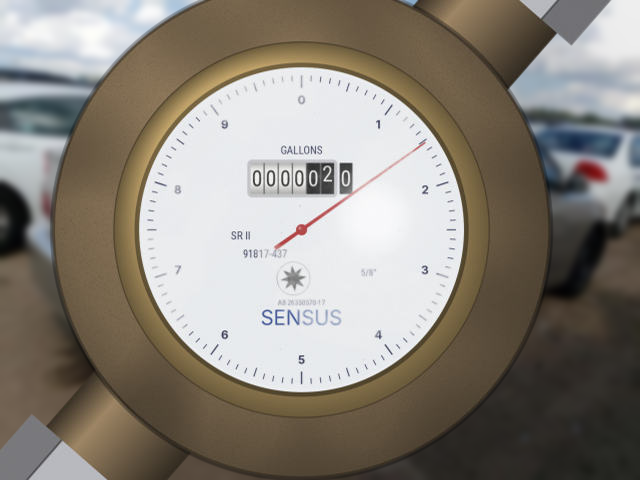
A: 21.5 gal
